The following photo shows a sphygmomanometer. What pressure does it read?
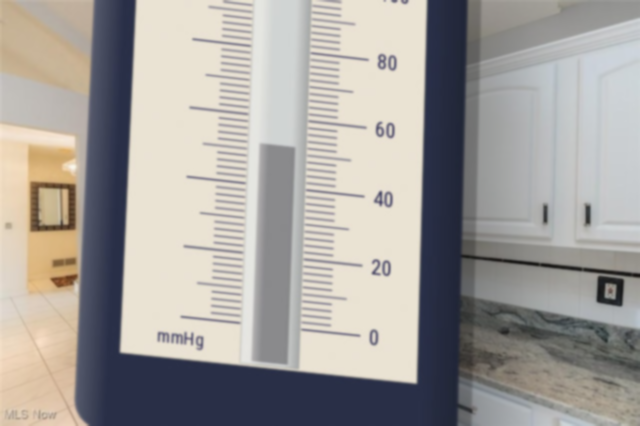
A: 52 mmHg
